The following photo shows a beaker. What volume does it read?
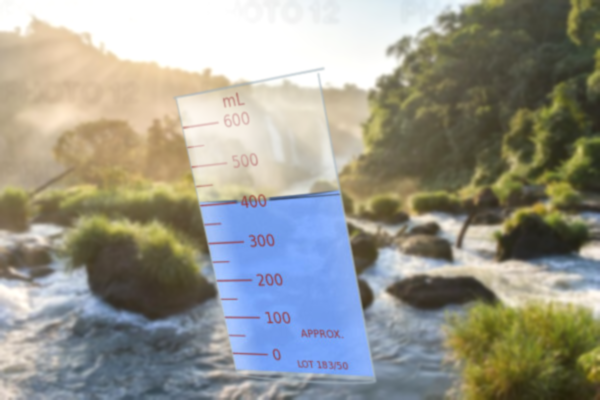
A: 400 mL
